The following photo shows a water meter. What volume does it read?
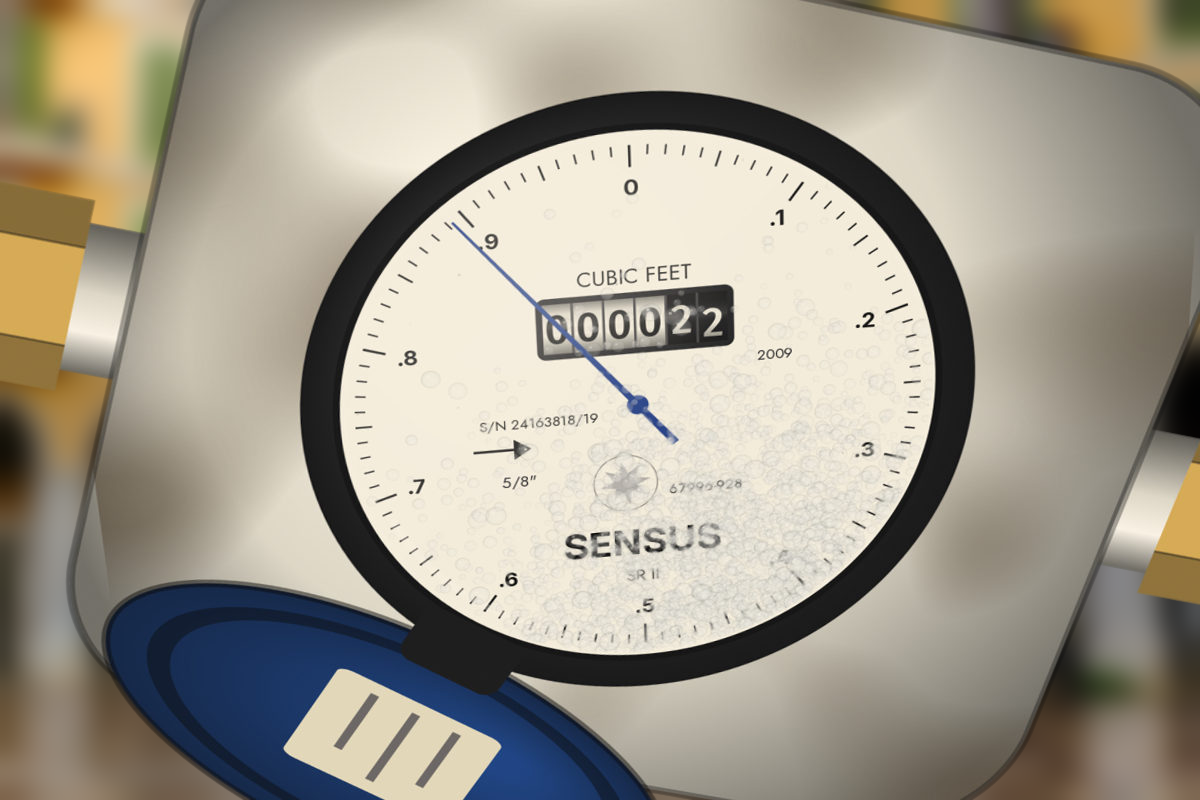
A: 21.89 ft³
